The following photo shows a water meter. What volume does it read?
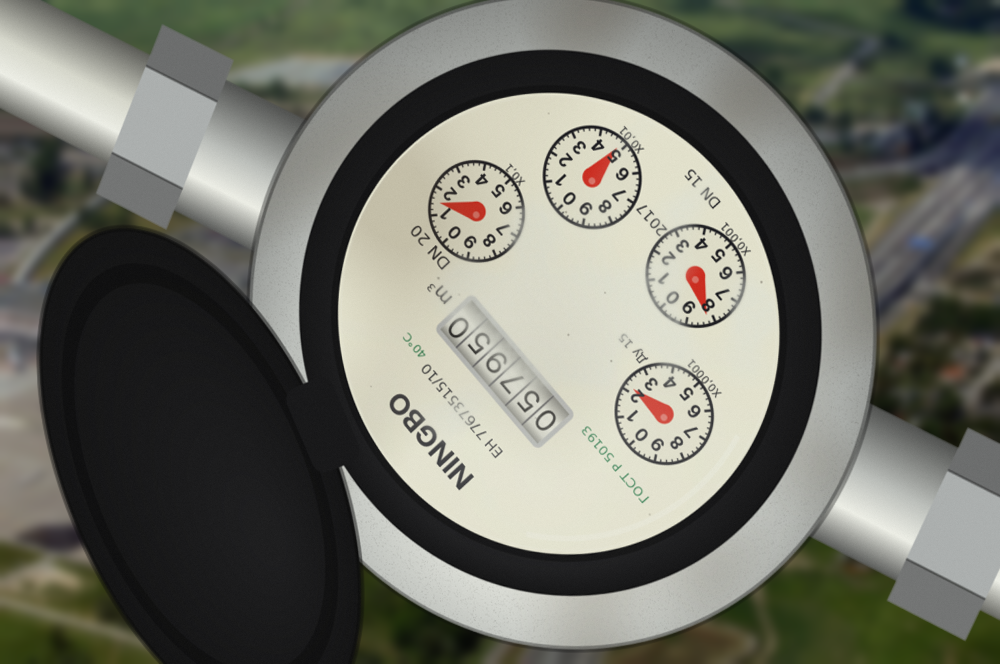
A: 57950.1482 m³
